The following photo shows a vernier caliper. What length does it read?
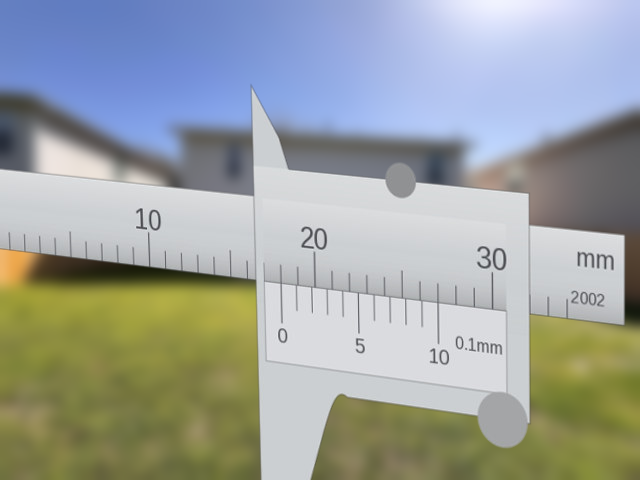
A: 18.0 mm
